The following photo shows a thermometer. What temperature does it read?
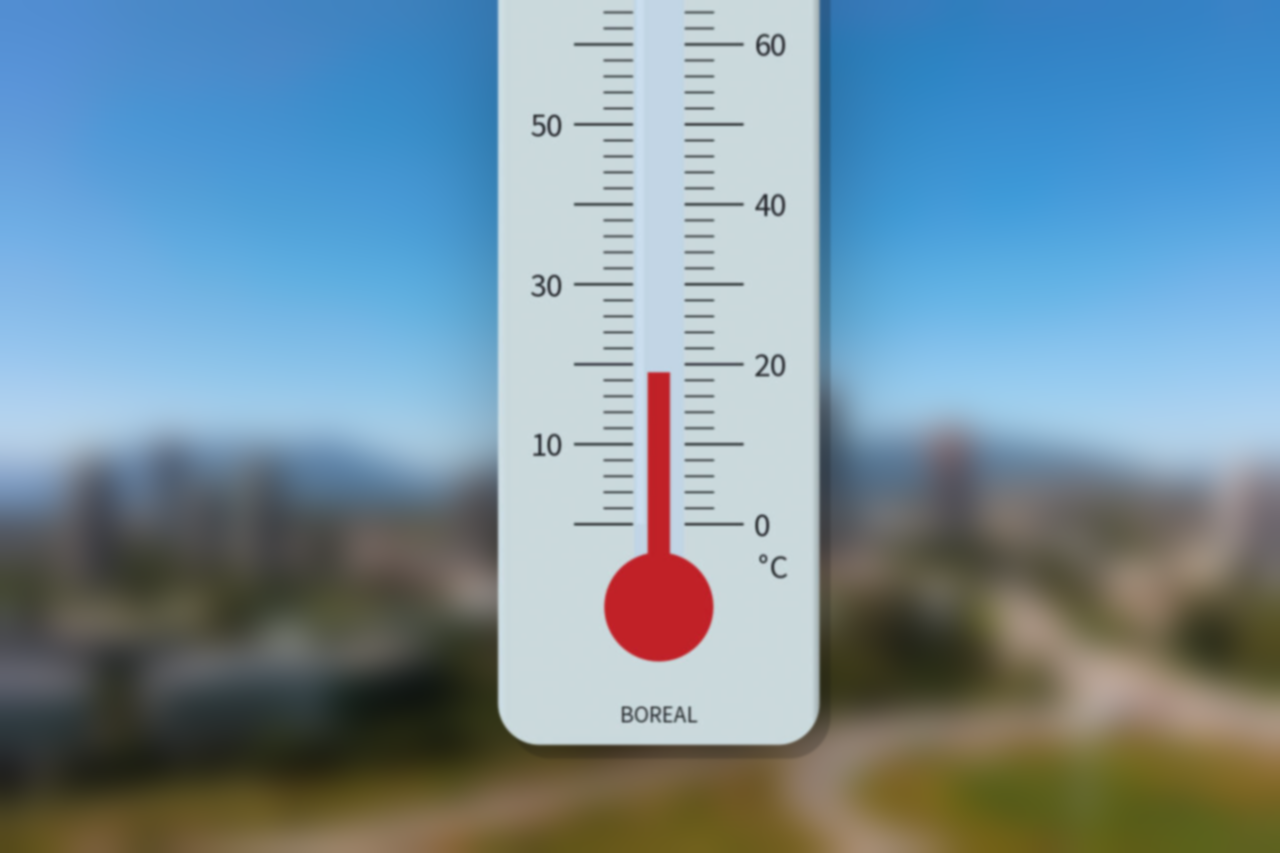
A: 19 °C
